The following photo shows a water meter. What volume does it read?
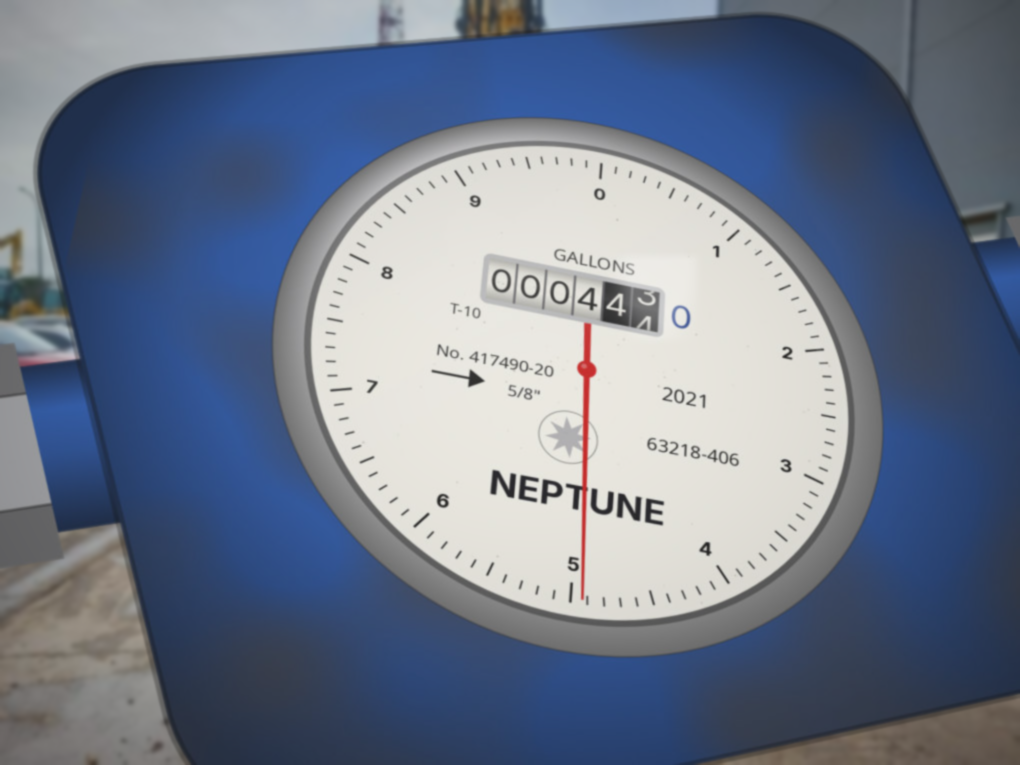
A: 4434.9 gal
